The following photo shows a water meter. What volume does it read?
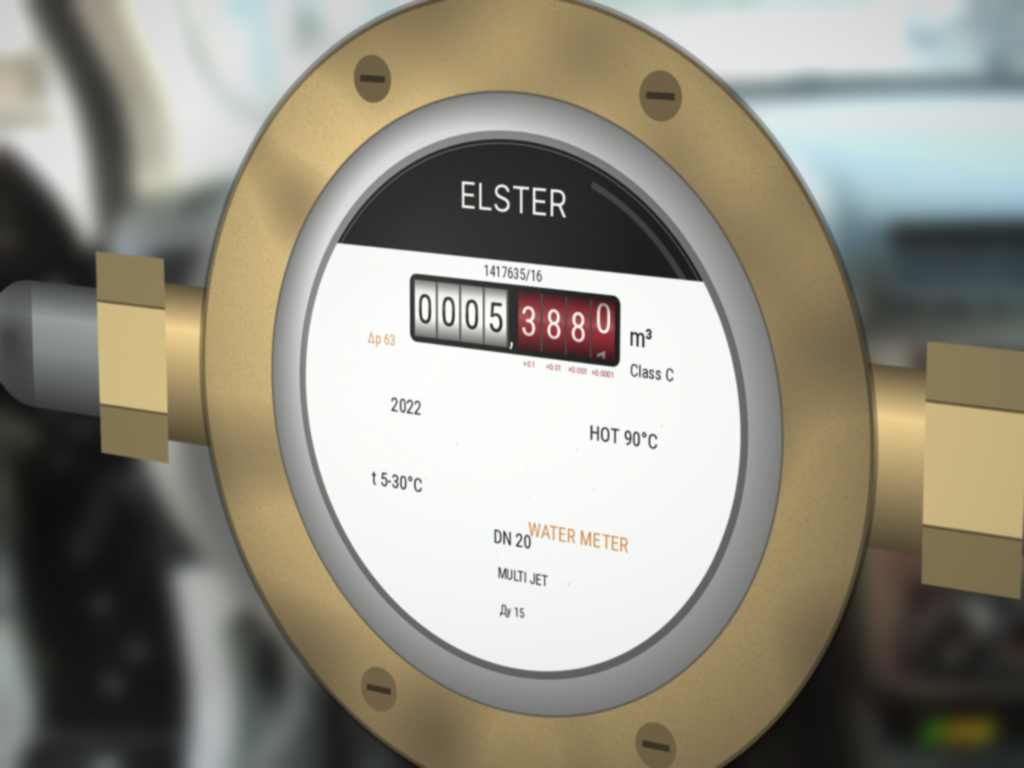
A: 5.3880 m³
